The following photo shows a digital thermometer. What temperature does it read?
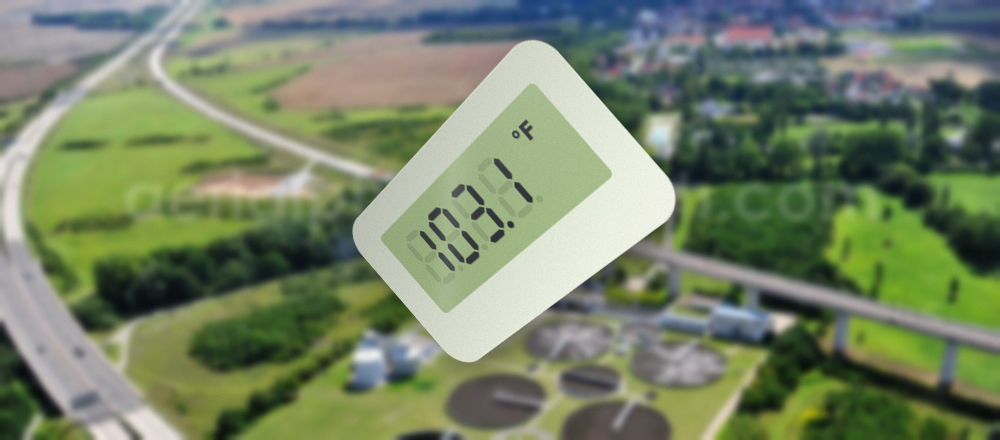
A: 103.1 °F
